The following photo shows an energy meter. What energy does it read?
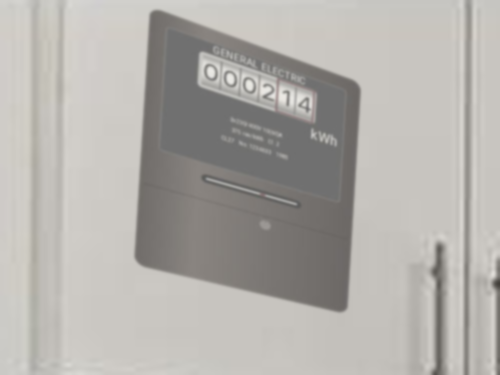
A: 2.14 kWh
